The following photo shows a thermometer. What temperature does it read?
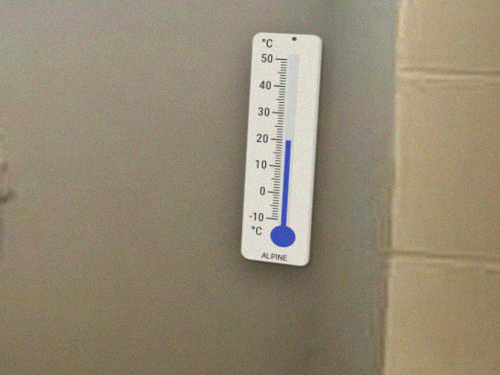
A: 20 °C
